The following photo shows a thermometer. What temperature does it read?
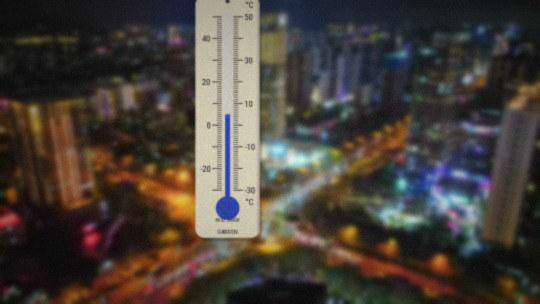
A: 5 °C
